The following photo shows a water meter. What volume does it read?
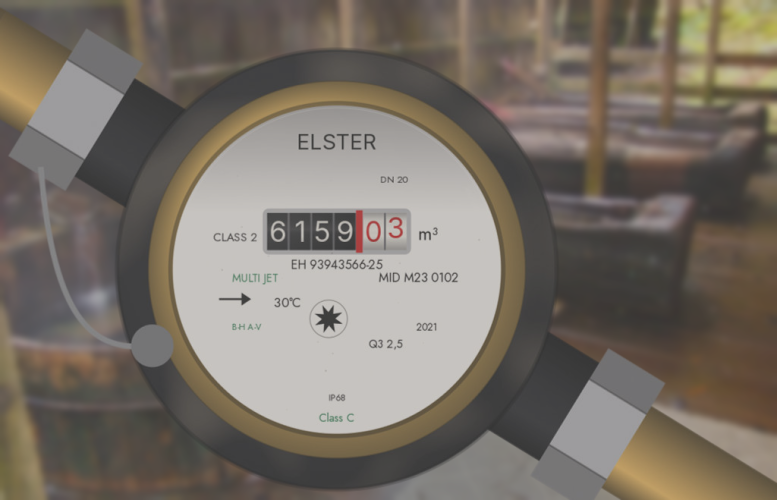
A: 6159.03 m³
